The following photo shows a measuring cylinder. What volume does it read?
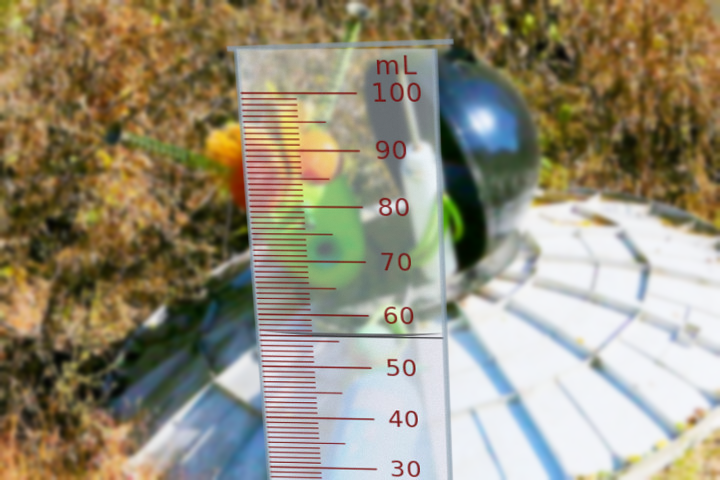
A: 56 mL
